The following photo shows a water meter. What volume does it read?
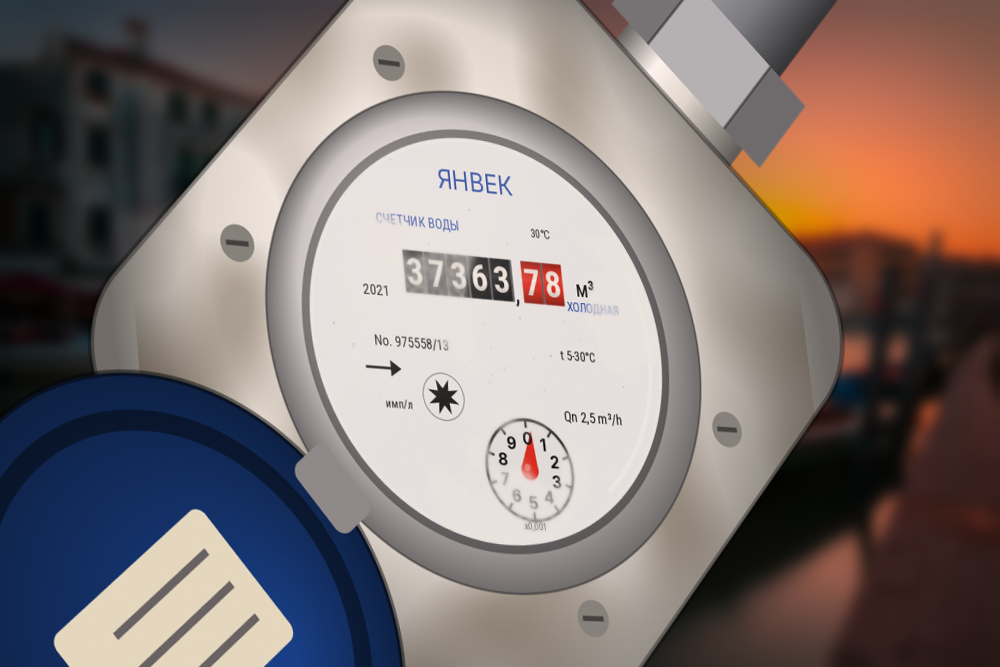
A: 37363.780 m³
